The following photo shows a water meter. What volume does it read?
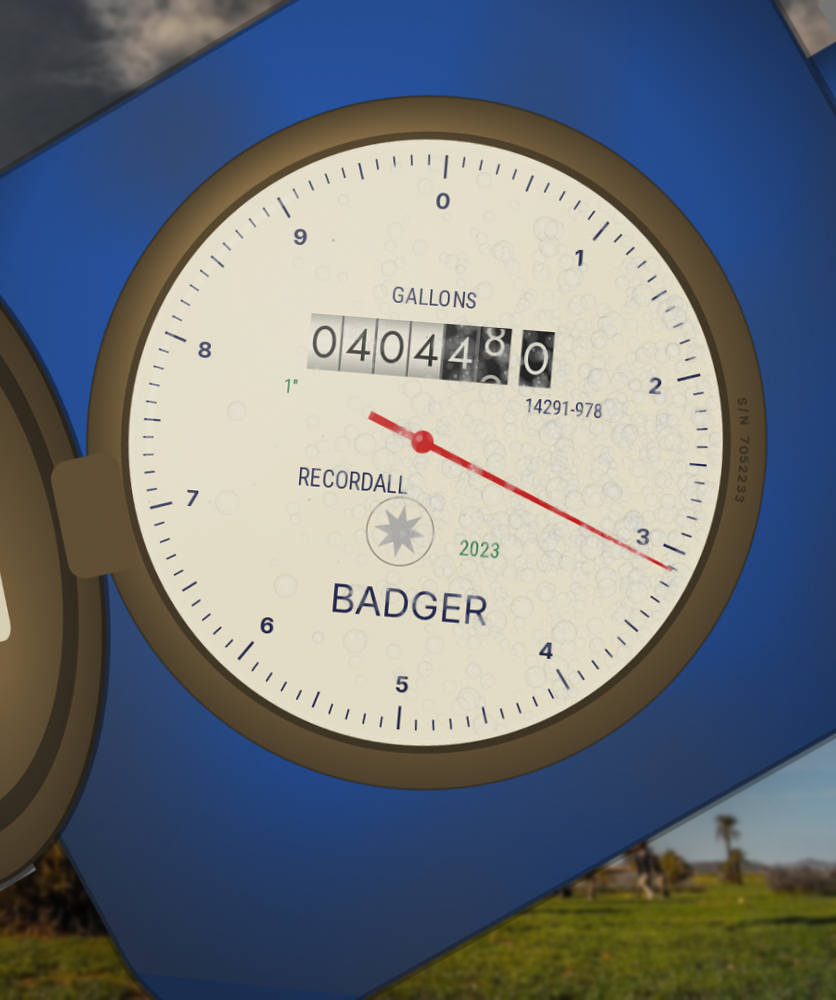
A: 404483.1 gal
